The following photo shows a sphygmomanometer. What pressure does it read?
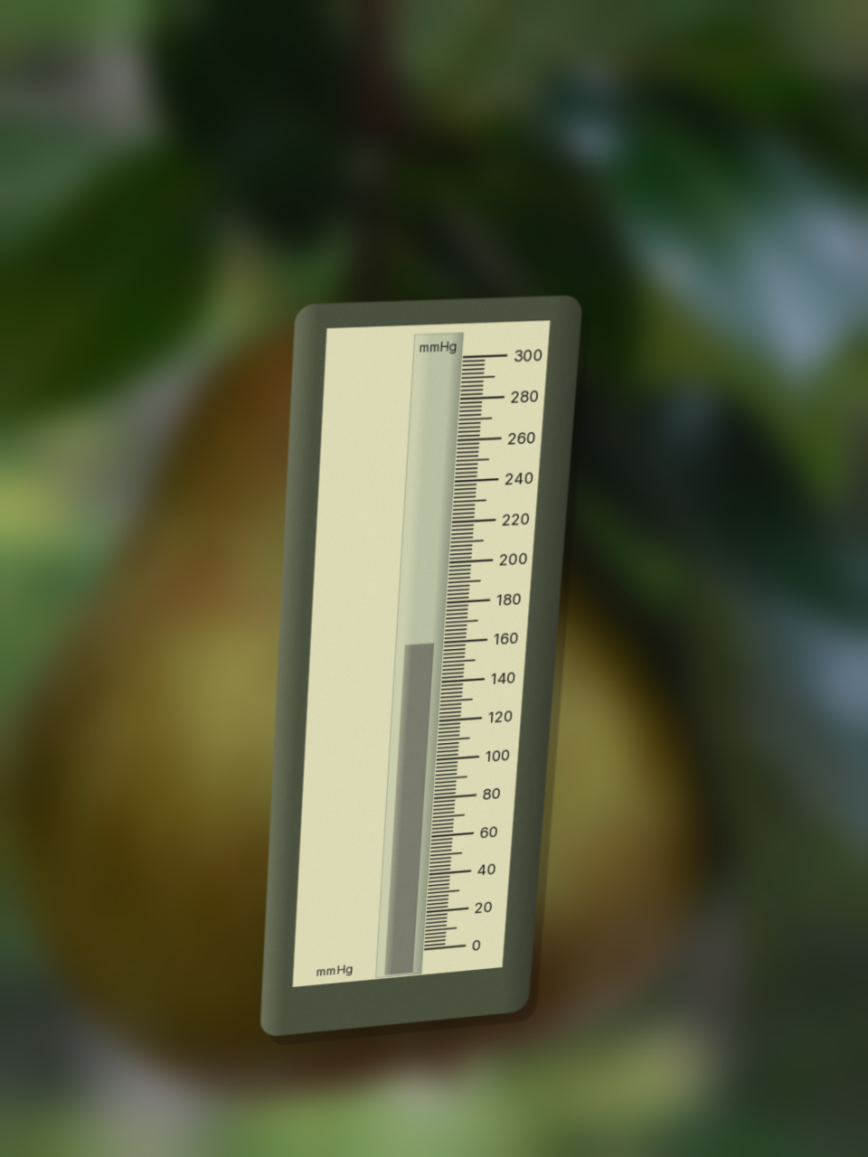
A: 160 mmHg
